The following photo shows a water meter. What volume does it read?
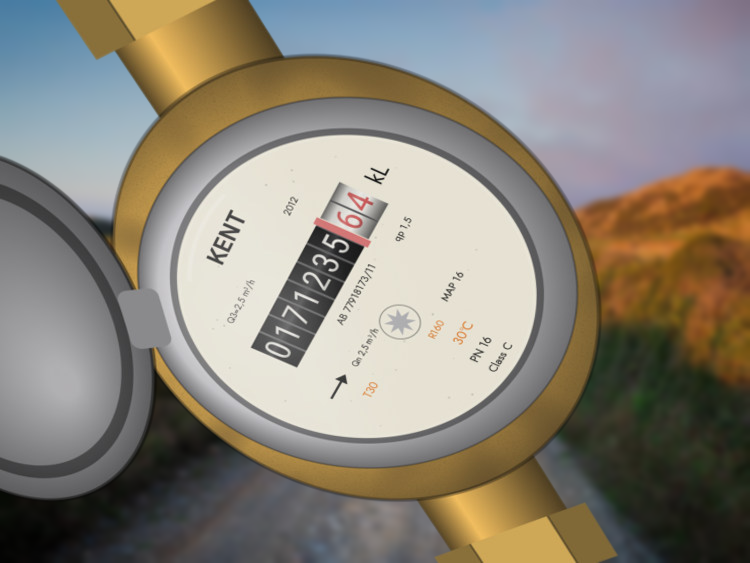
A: 171235.64 kL
